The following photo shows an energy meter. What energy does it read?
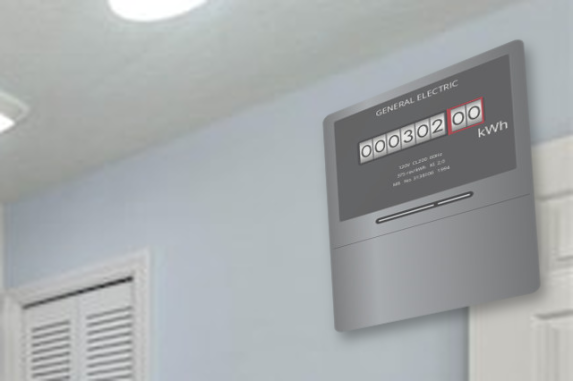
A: 302.00 kWh
